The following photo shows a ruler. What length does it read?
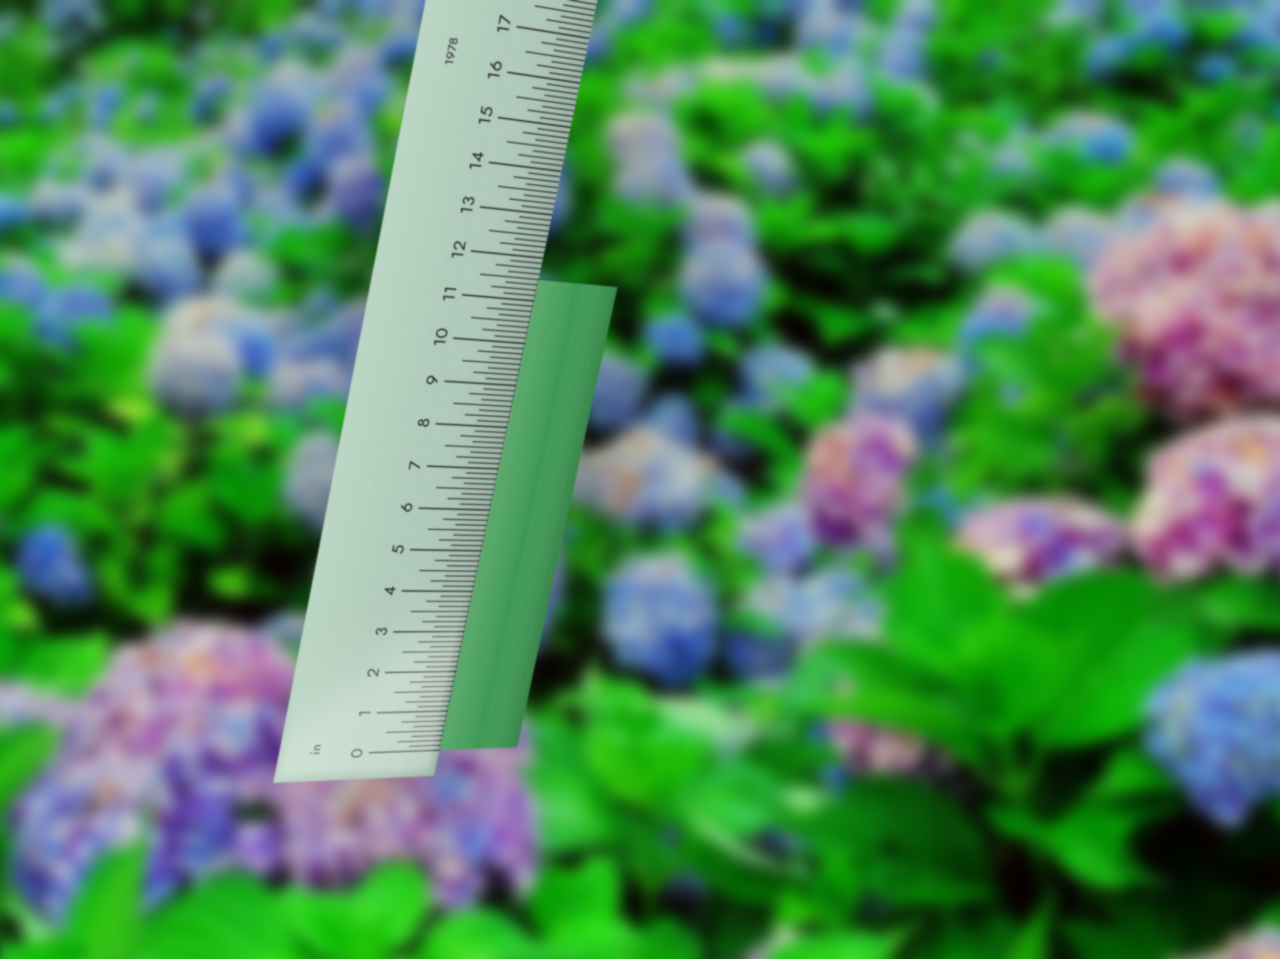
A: 11.5 in
